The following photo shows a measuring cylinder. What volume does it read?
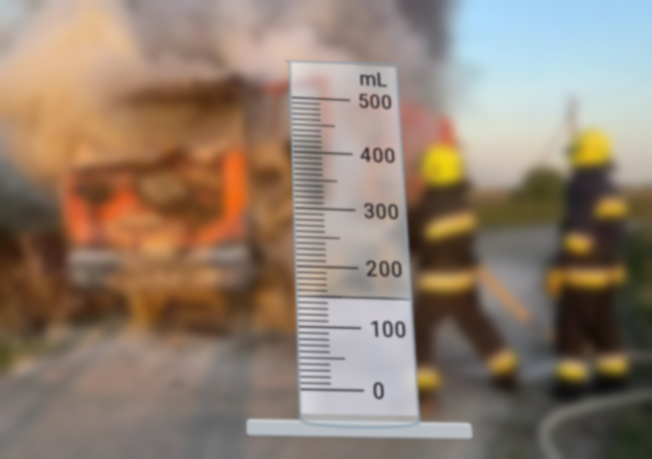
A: 150 mL
